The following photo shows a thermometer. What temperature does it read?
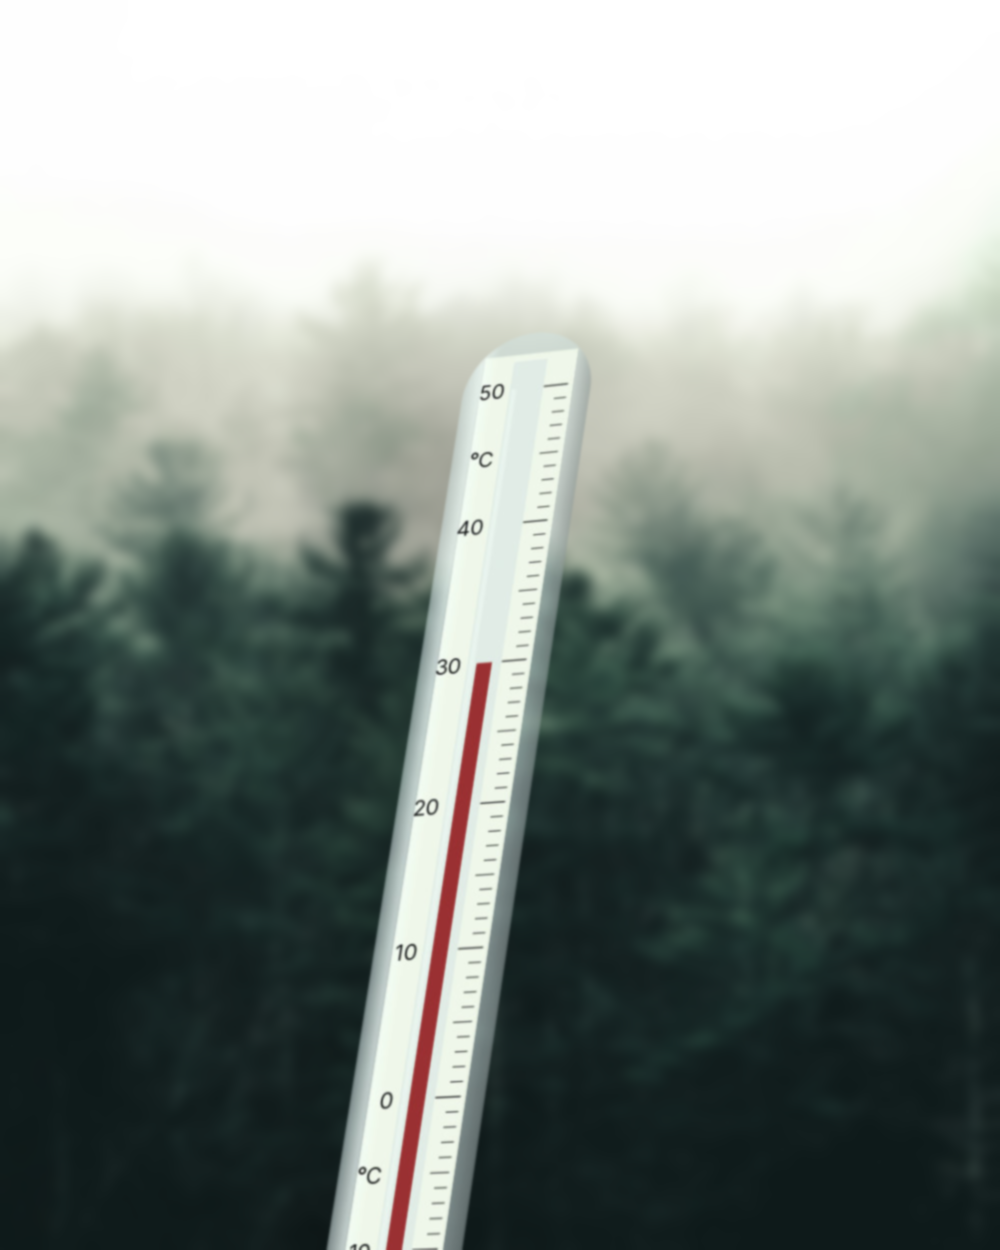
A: 30 °C
